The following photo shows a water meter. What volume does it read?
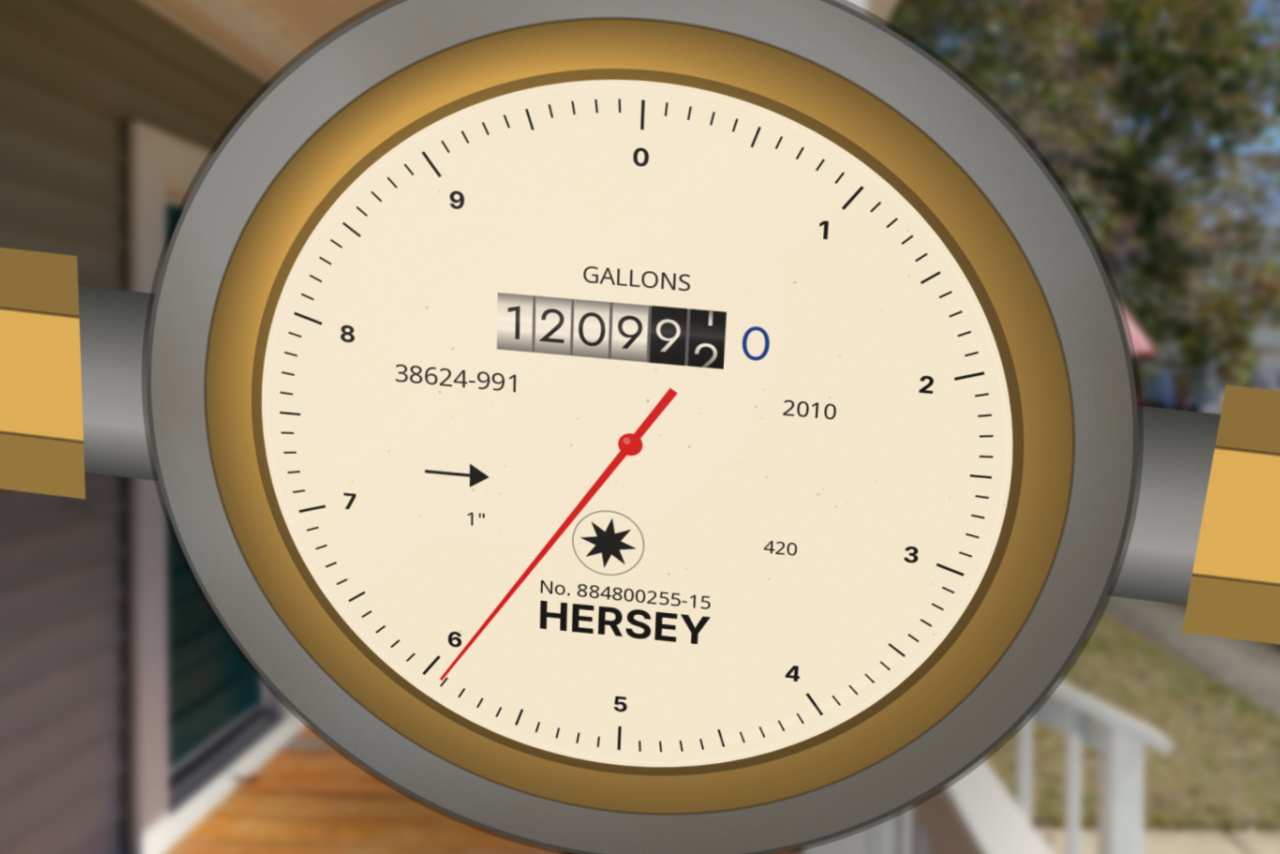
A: 1209915.9 gal
